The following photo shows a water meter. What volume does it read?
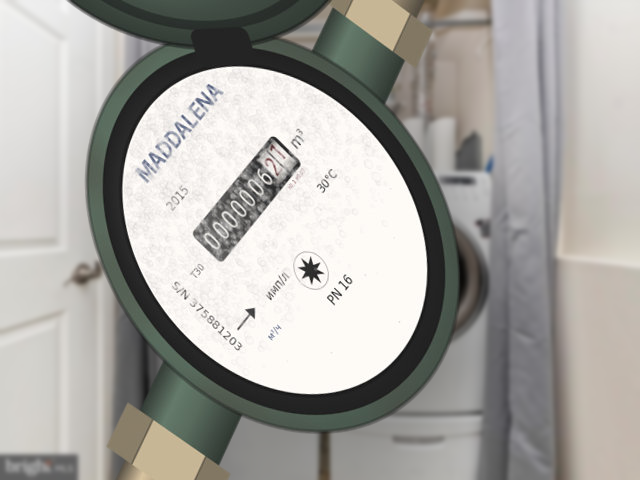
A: 6.21 m³
